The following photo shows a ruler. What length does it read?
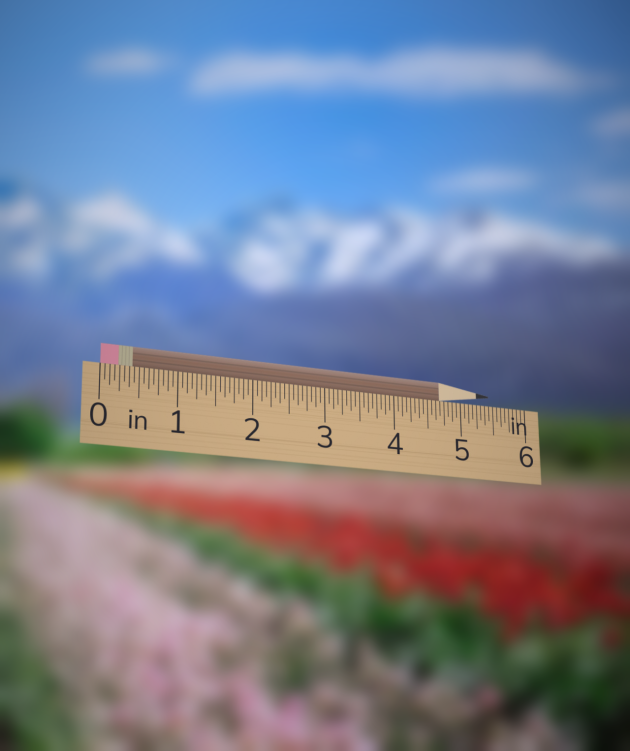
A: 5.4375 in
